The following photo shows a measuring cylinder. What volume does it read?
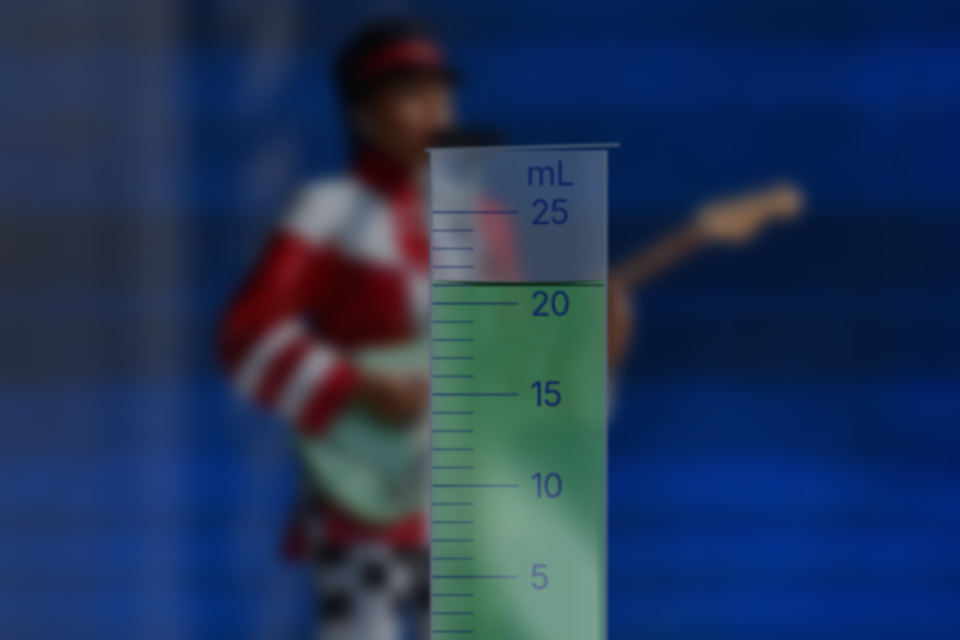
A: 21 mL
